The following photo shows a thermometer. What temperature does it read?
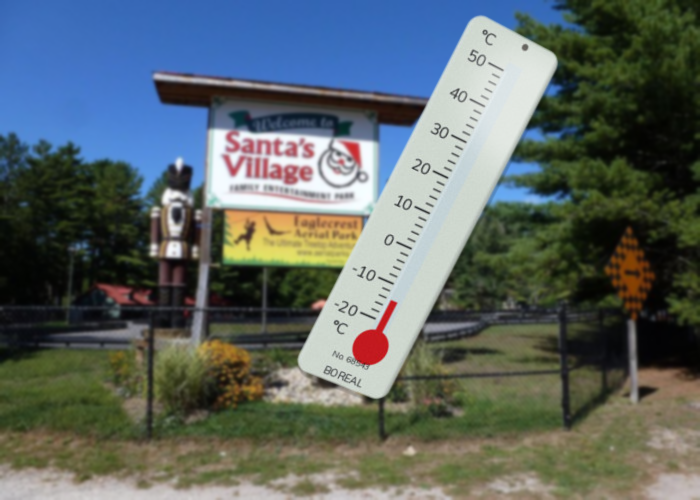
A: -14 °C
